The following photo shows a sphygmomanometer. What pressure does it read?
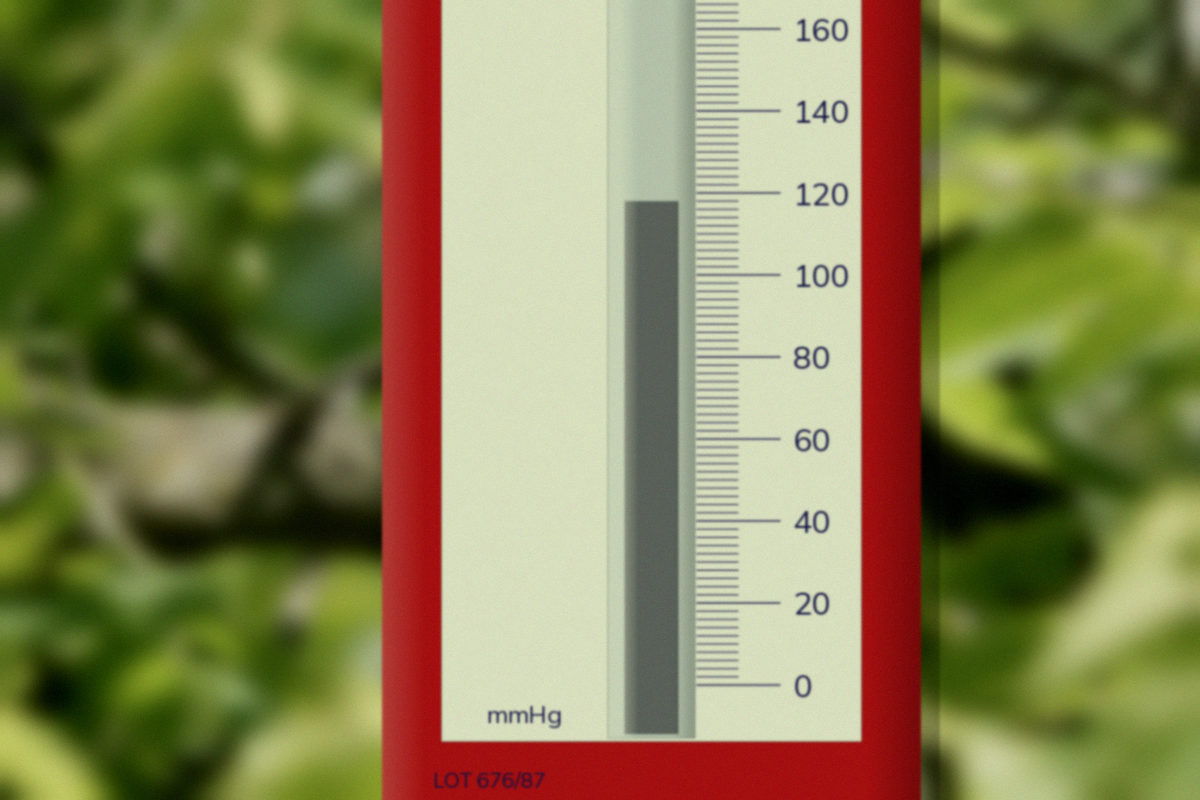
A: 118 mmHg
